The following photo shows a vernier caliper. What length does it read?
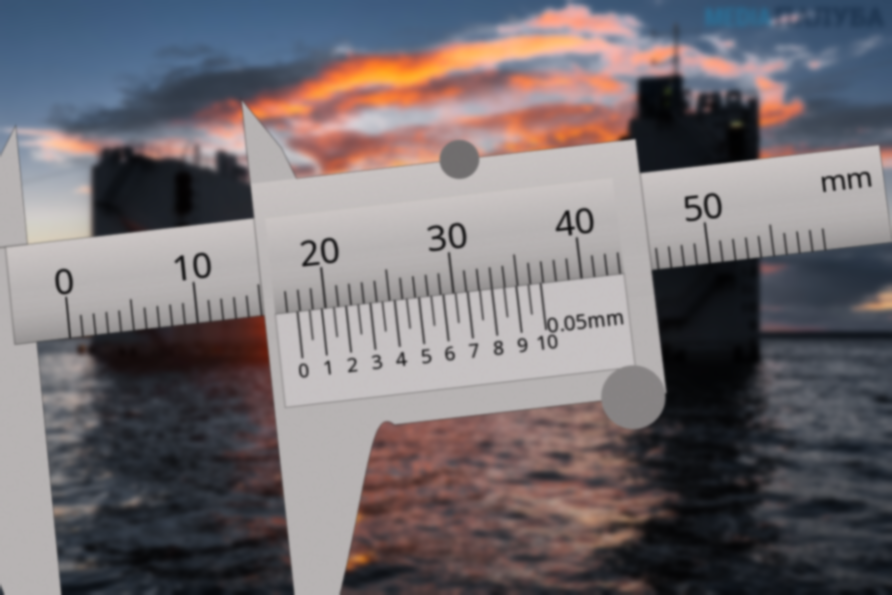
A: 17.8 mm
